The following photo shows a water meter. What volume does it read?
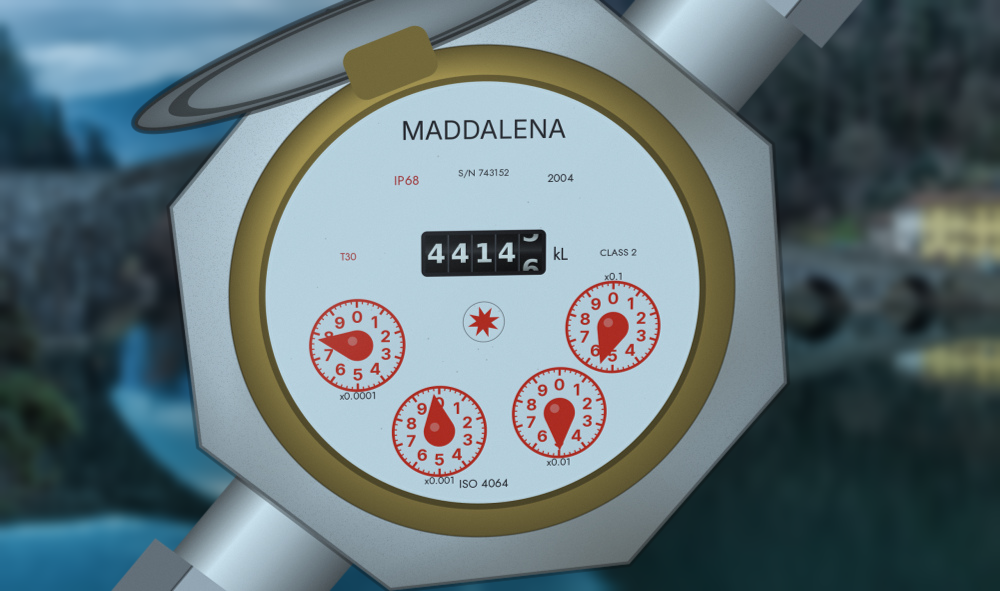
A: 44145.5497 kL
